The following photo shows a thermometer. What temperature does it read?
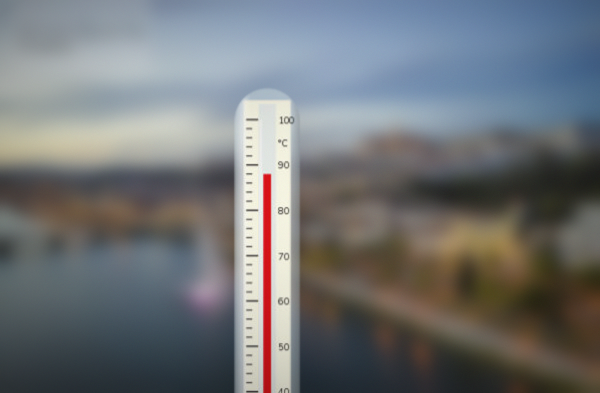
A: 88 °C
